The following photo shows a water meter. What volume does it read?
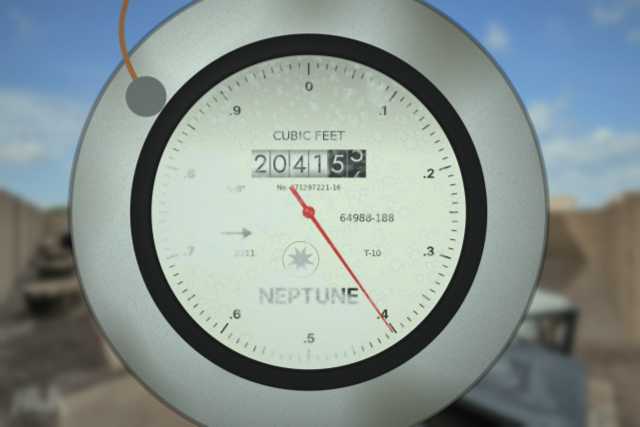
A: 204155.40 ft³
